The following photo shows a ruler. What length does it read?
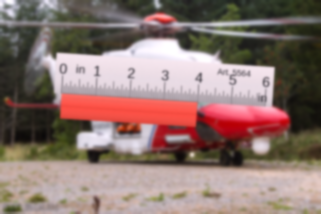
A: 4 in
